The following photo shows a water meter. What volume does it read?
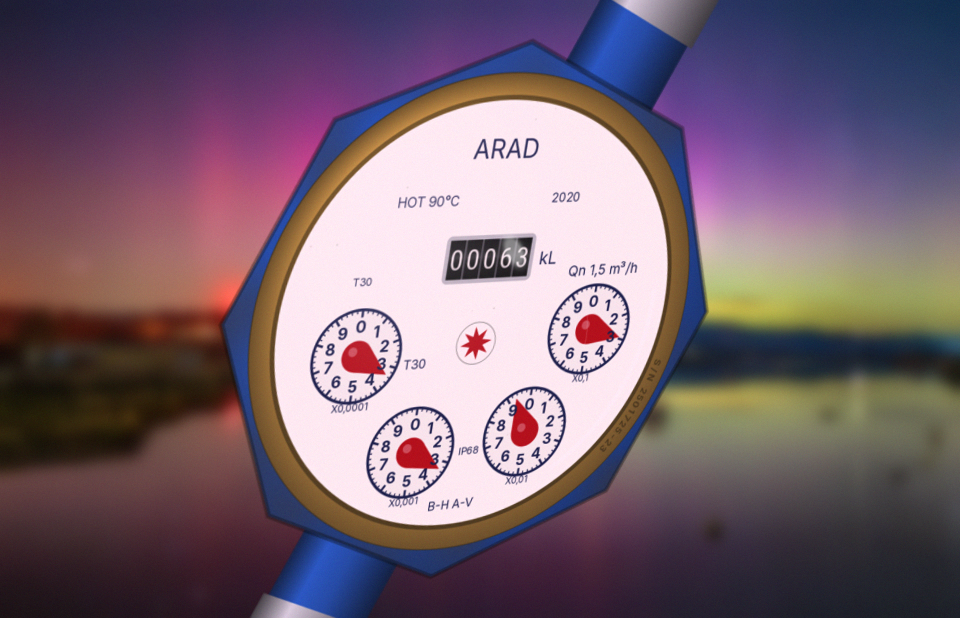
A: 63.2933 kL
